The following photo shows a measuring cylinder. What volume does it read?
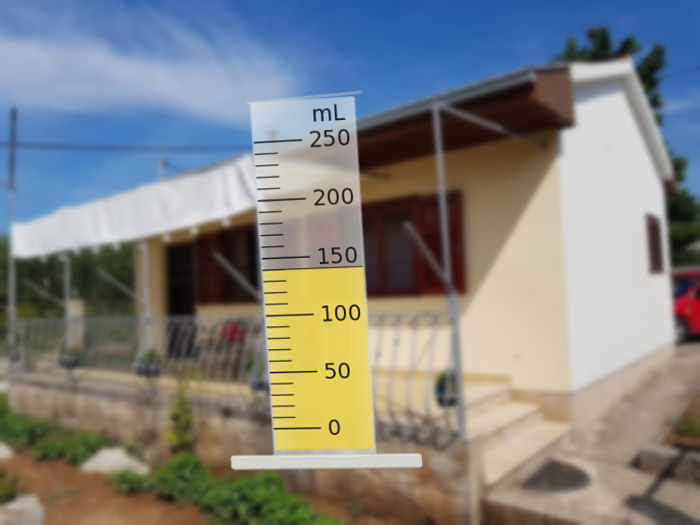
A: 140 mL
